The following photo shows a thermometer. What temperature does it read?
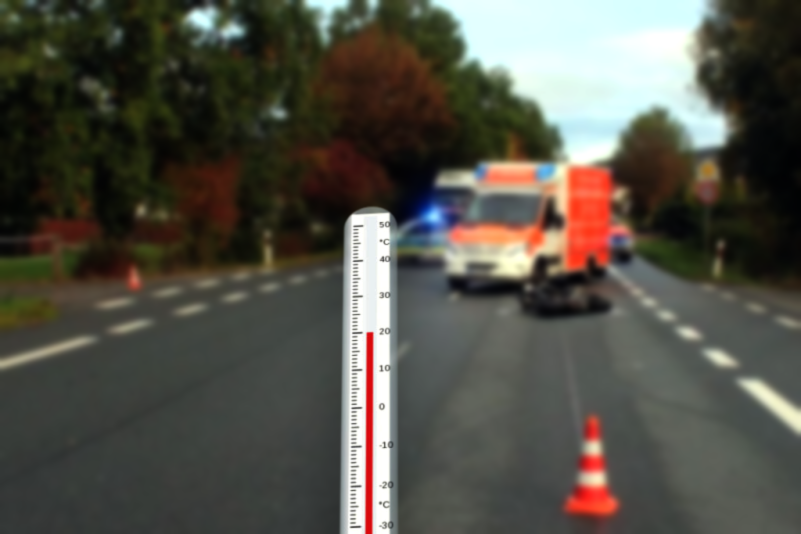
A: 20 °C
